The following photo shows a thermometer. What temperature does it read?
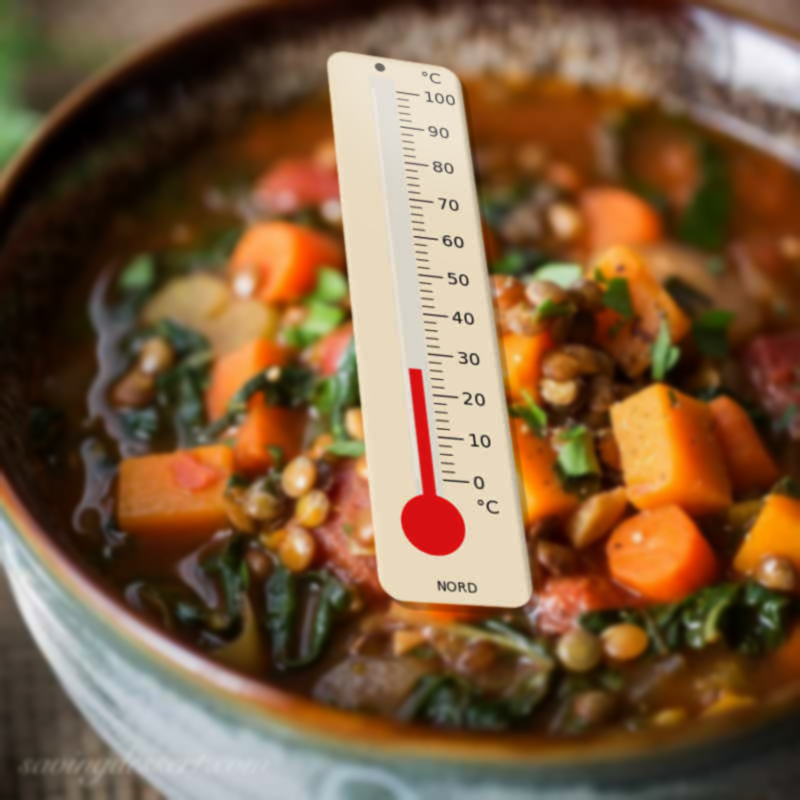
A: 26 °C
